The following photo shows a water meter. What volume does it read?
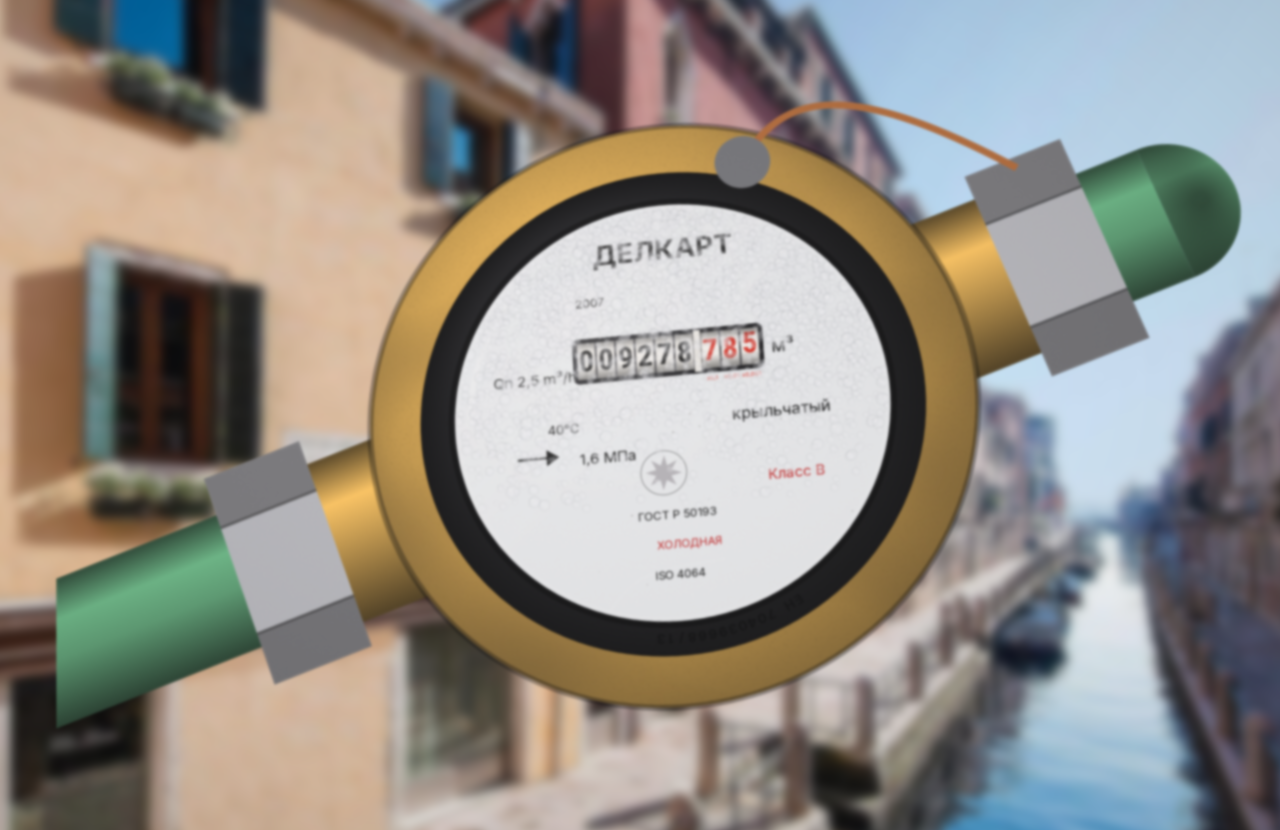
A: 9278.785 m³
